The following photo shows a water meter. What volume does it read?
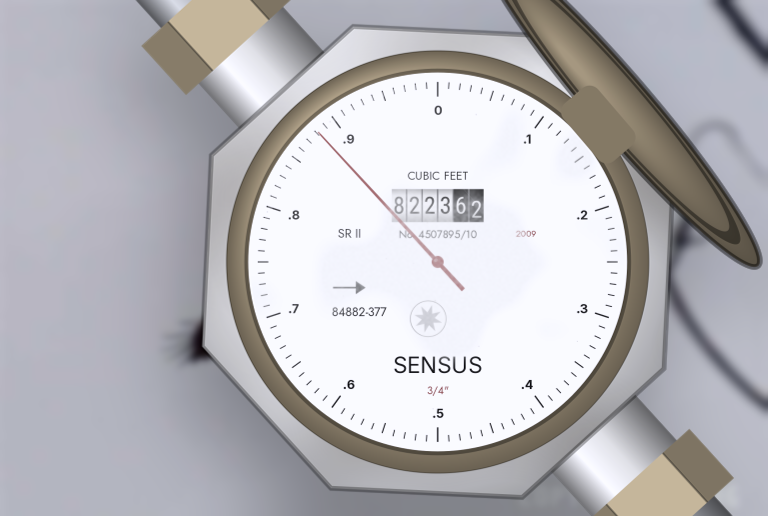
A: 822361.88 ft³
